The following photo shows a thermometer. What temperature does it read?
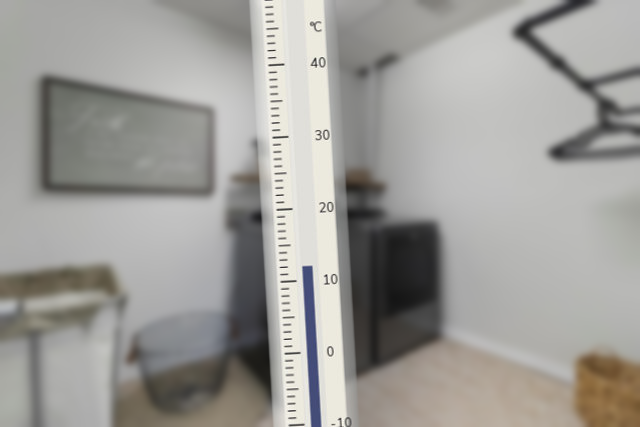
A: 12 °C
